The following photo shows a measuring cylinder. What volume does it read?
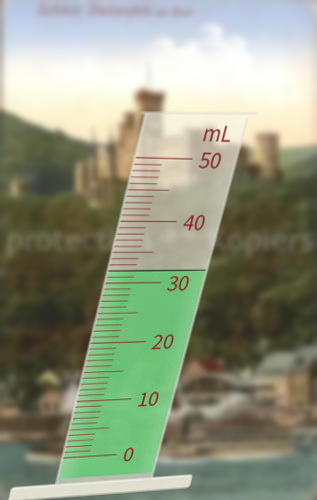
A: 32 mL
